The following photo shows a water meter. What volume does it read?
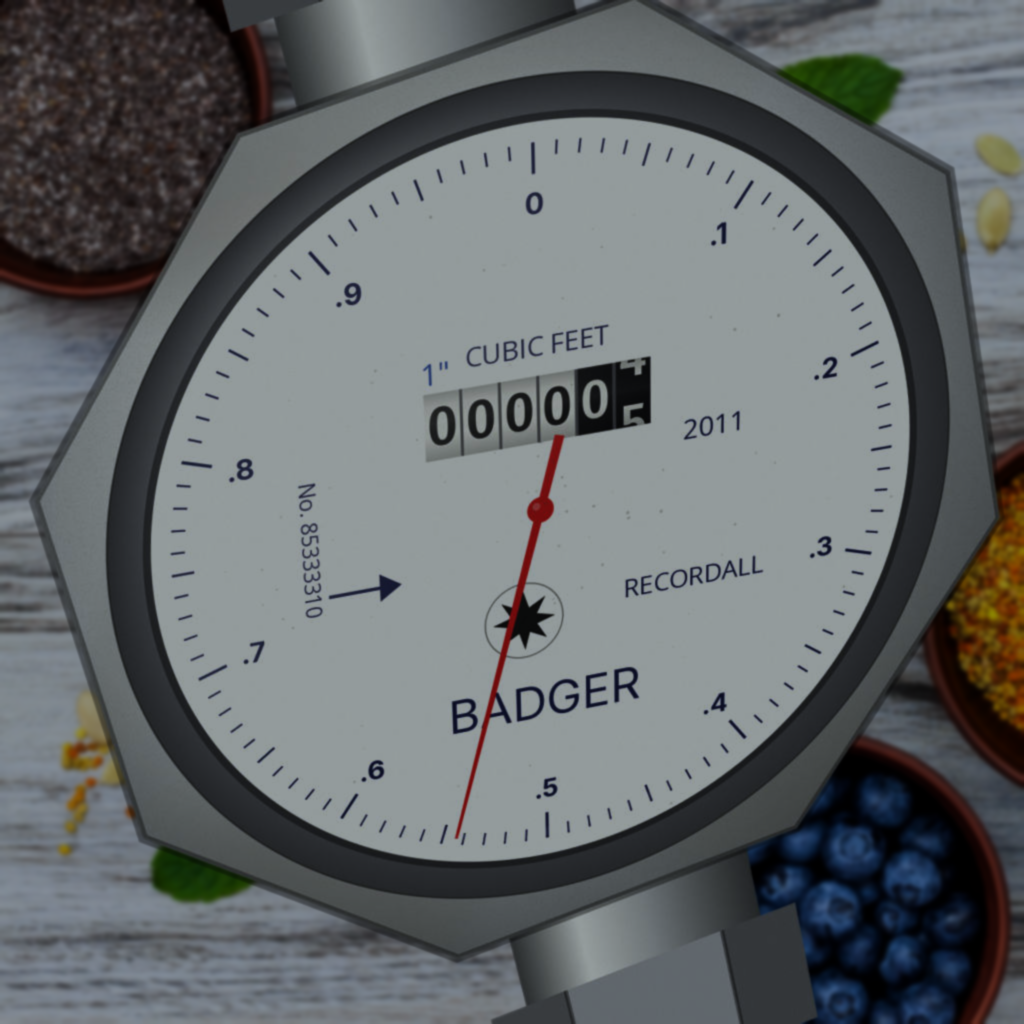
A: 4.54 ft³
